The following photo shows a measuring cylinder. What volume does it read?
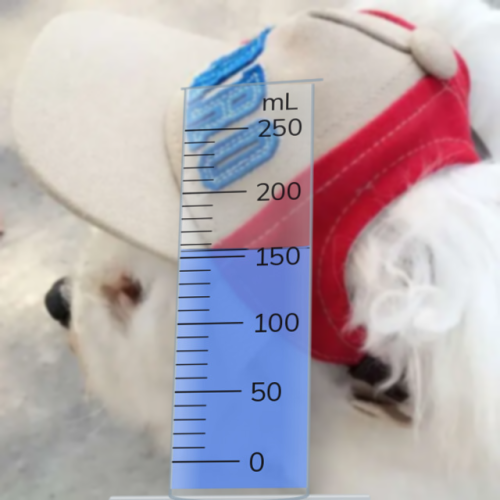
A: 155 mL
